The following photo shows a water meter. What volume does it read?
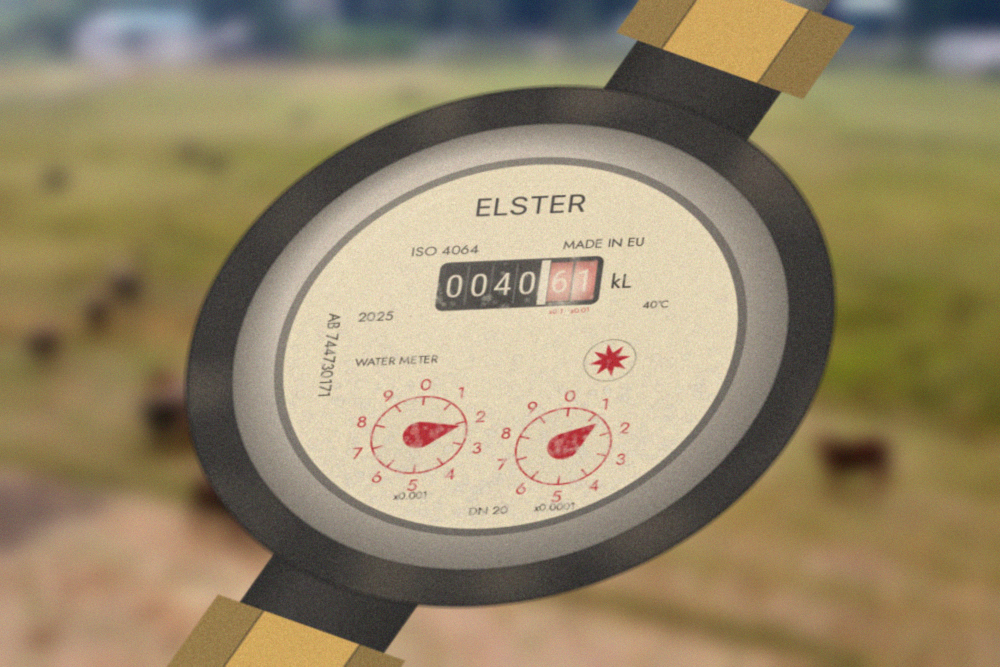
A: 40.6121 kL
